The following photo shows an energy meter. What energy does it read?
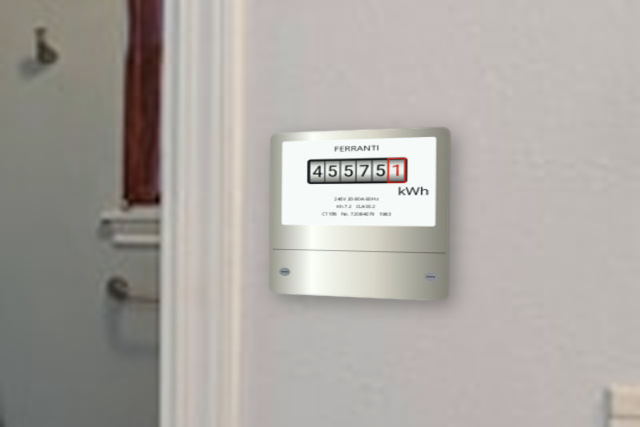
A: 45575.1 kWh
